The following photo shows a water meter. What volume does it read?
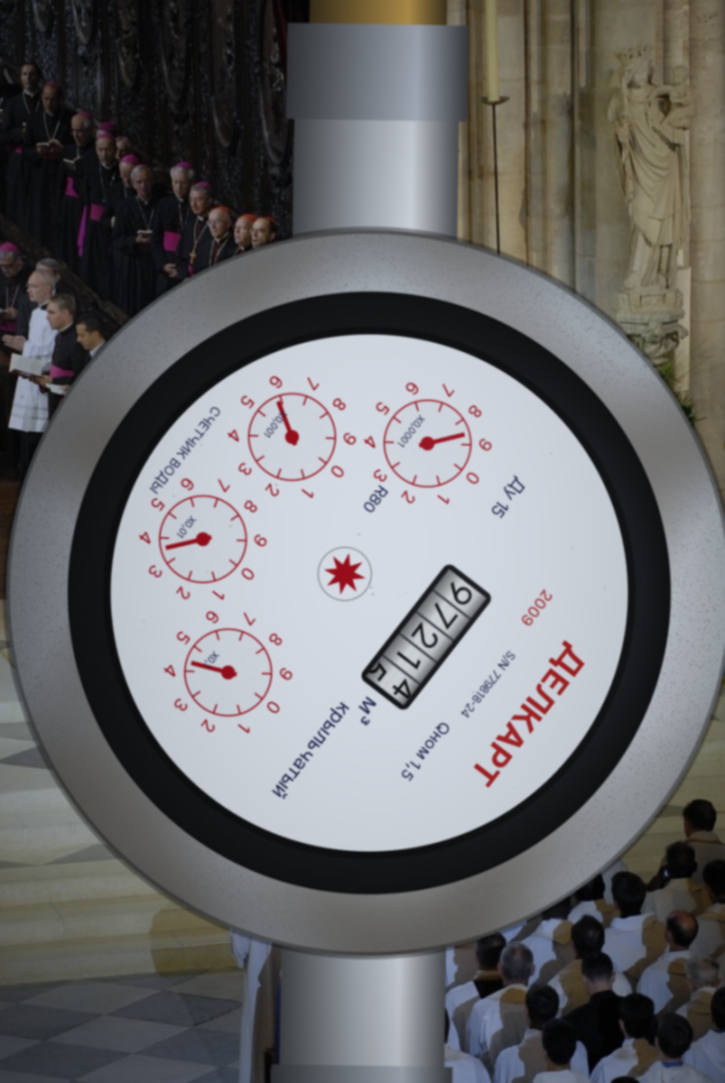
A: 97214.4358 m³
